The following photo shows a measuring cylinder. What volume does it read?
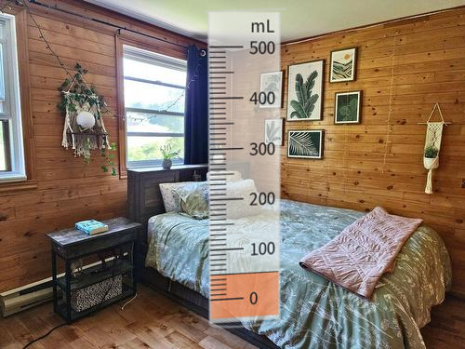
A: 50 mL
